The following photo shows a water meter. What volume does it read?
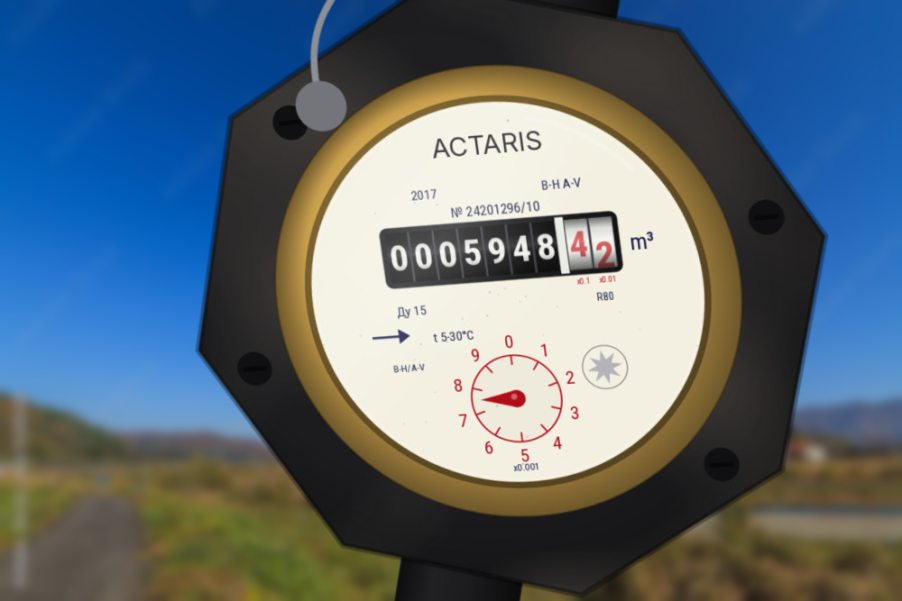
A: 5948.417 m³
